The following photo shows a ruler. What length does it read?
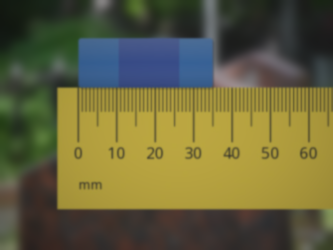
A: 35 mm
